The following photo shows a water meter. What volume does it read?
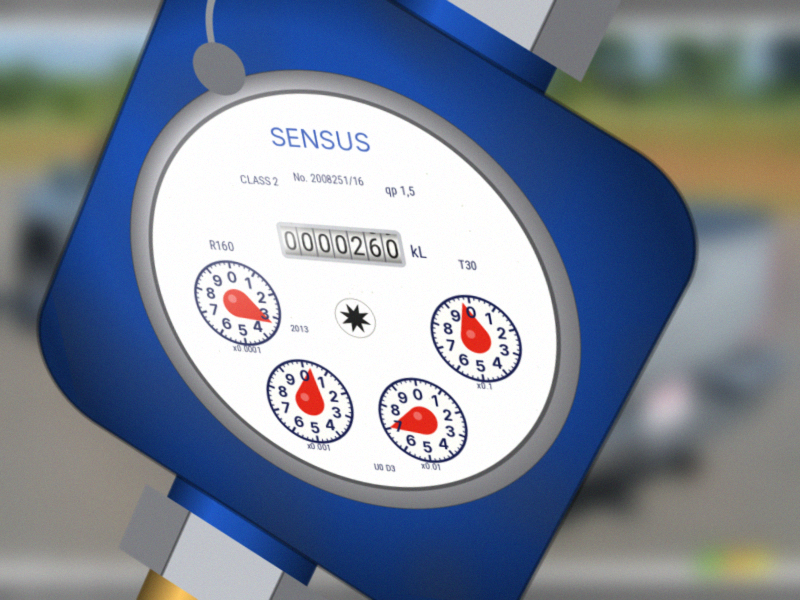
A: 259.9703 kL
